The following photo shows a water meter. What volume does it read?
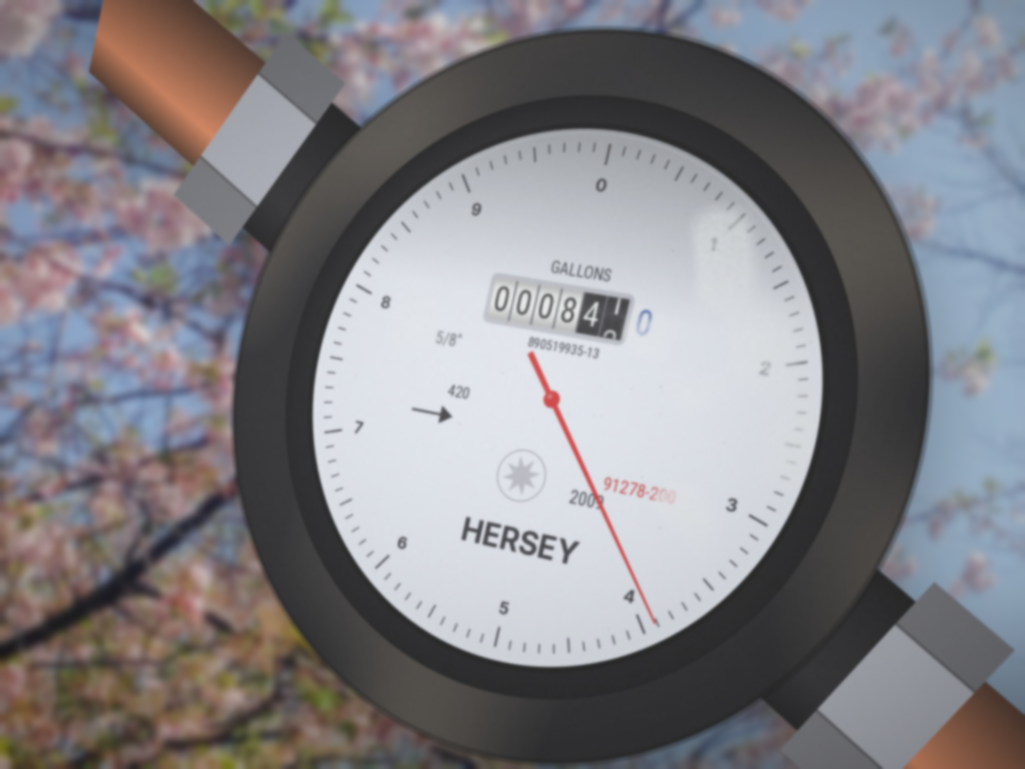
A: 8413.9 gal
